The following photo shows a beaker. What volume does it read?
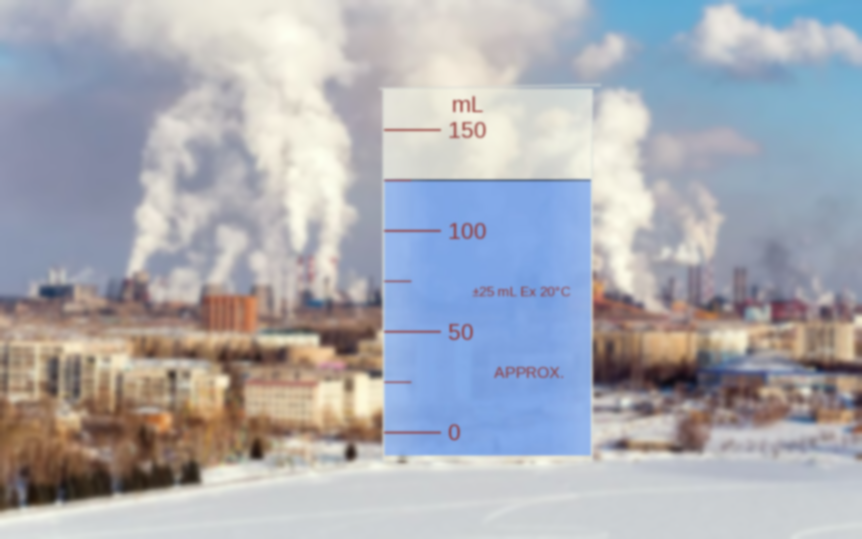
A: 125 mL
